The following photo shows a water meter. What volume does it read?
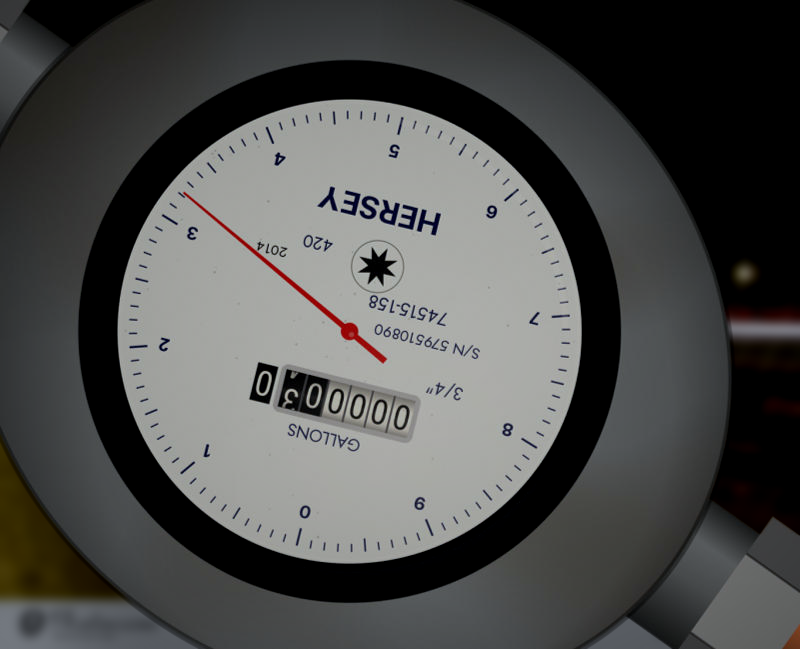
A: 33.2 gal
